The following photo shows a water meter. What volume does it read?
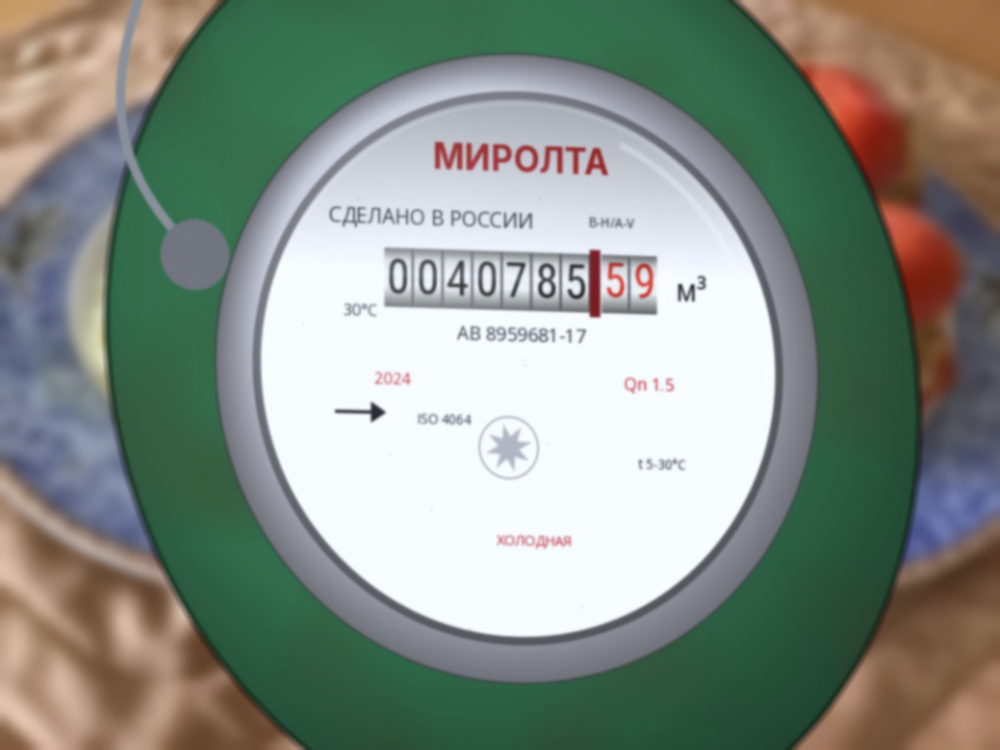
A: 40785.59 m³
